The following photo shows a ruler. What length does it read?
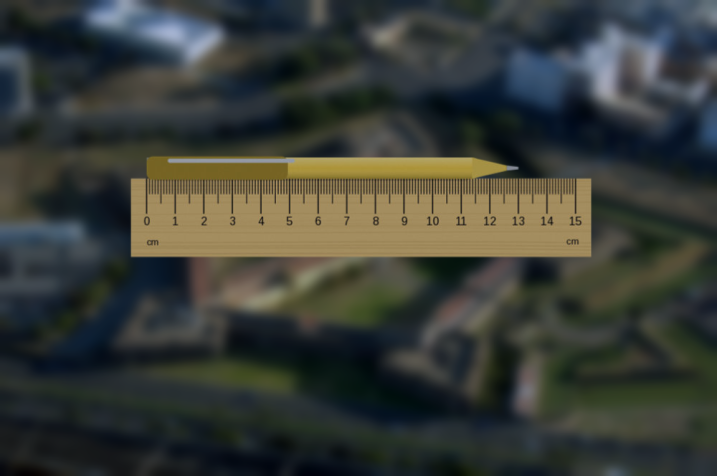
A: 13 cm
